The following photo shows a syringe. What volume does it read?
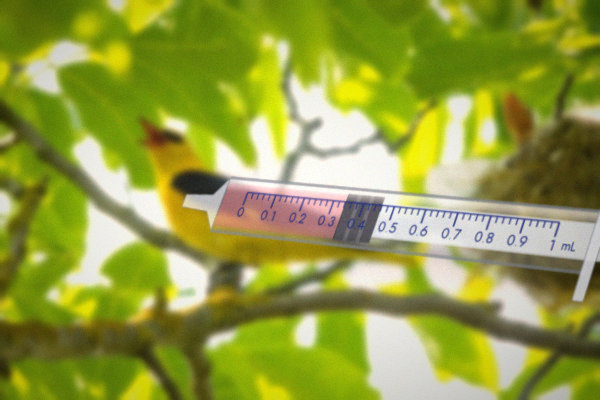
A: 0.34 mL
